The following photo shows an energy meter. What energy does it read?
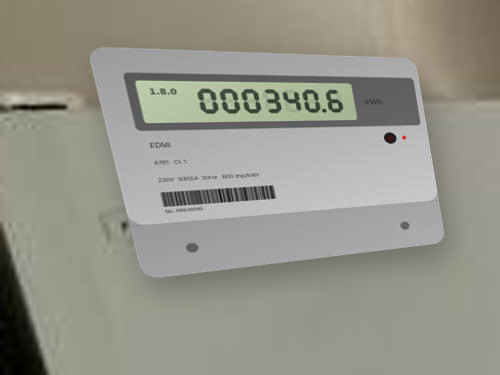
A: 340.6 kWh
